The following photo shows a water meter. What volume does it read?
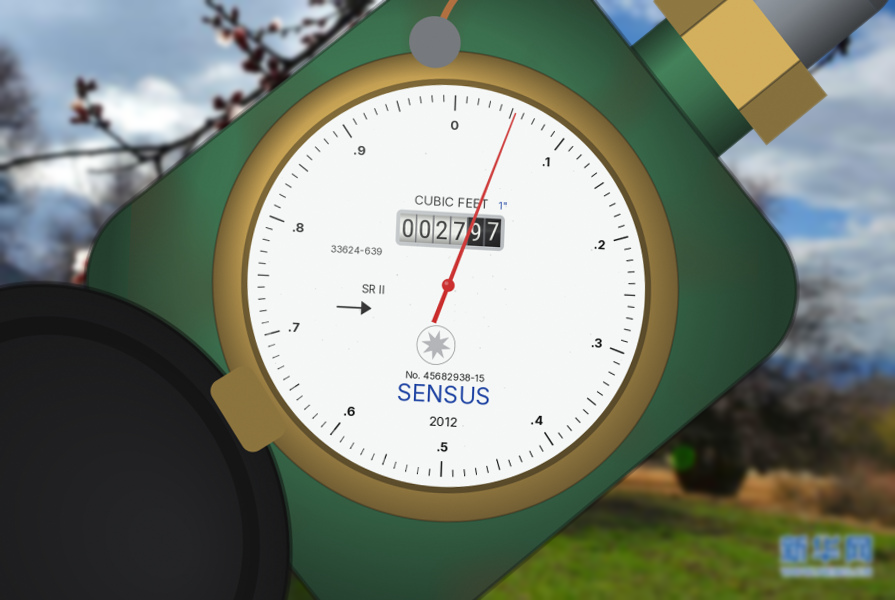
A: 2797.05 ft³
